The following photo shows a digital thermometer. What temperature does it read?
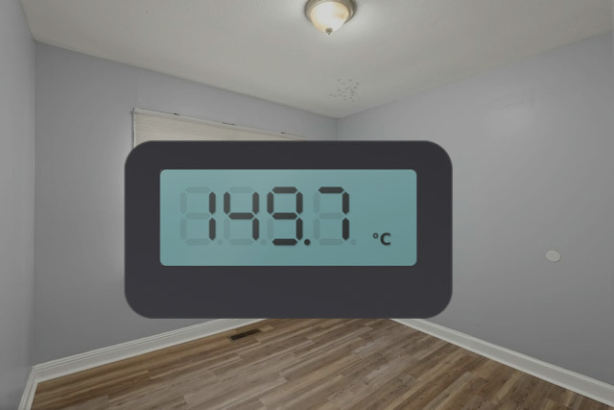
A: 149.7 °C
